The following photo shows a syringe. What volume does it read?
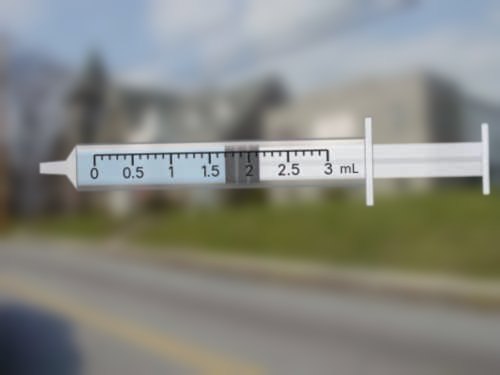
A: 1.7 mL
